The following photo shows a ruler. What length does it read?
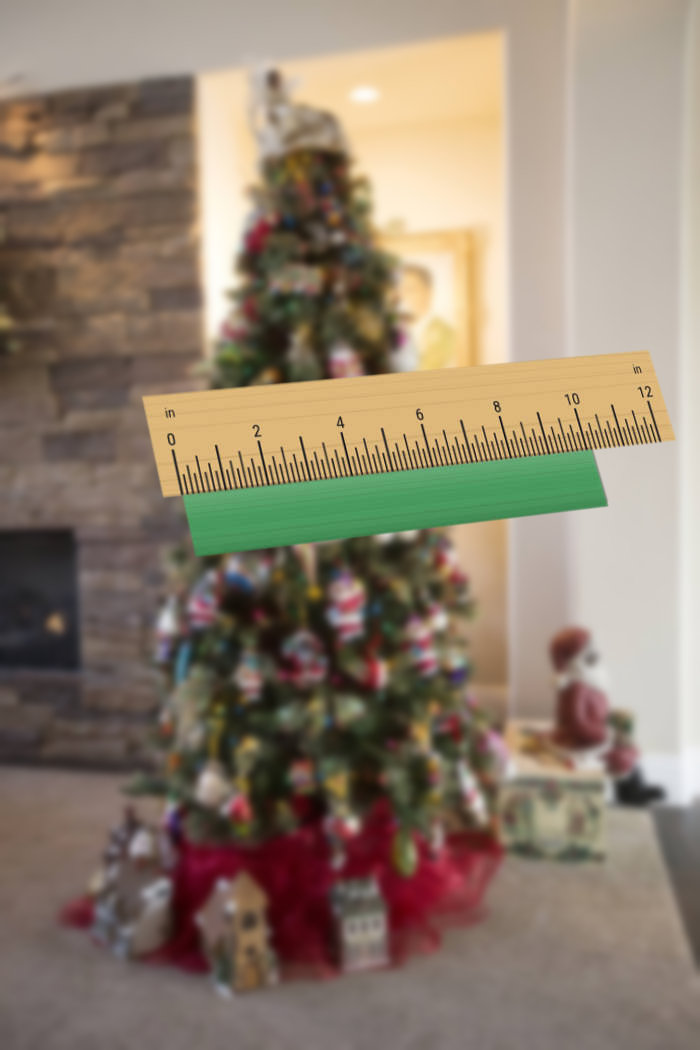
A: 10.125 in
